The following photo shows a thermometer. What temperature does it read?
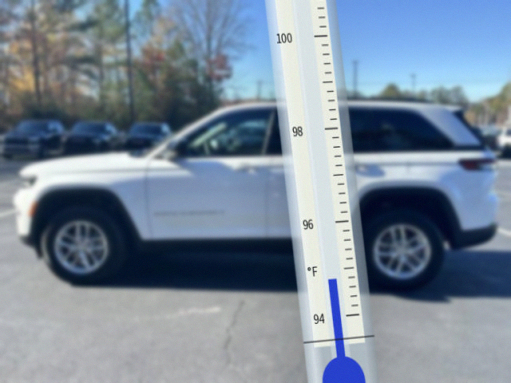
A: 94.8 °F
